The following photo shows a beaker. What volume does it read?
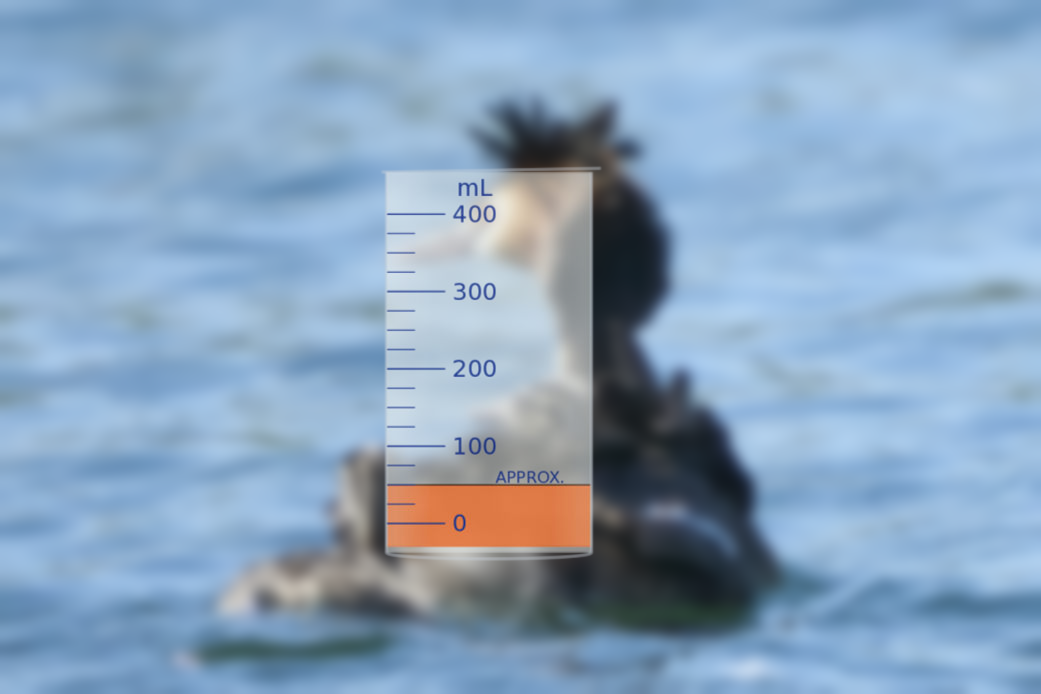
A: 50 mL
